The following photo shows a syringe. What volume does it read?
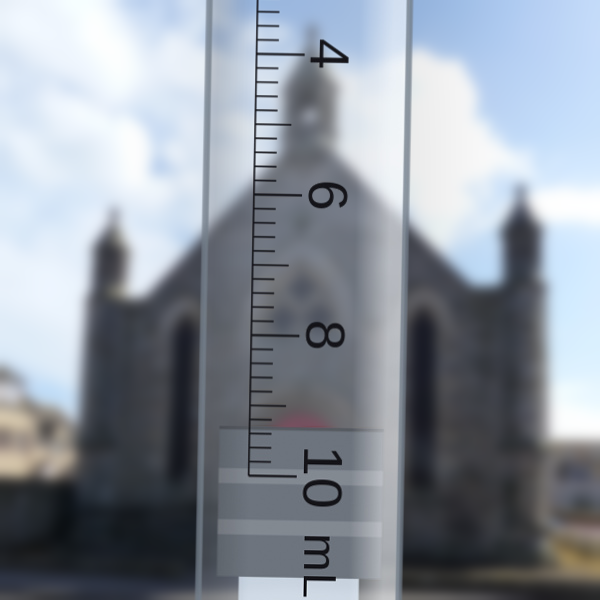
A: 9.3 mL
